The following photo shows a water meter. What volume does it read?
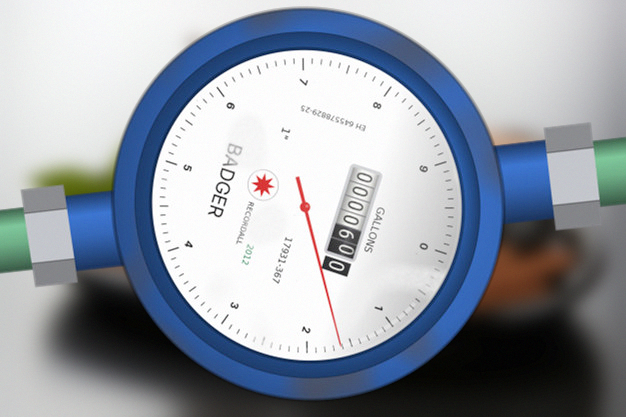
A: 601.6 gal
